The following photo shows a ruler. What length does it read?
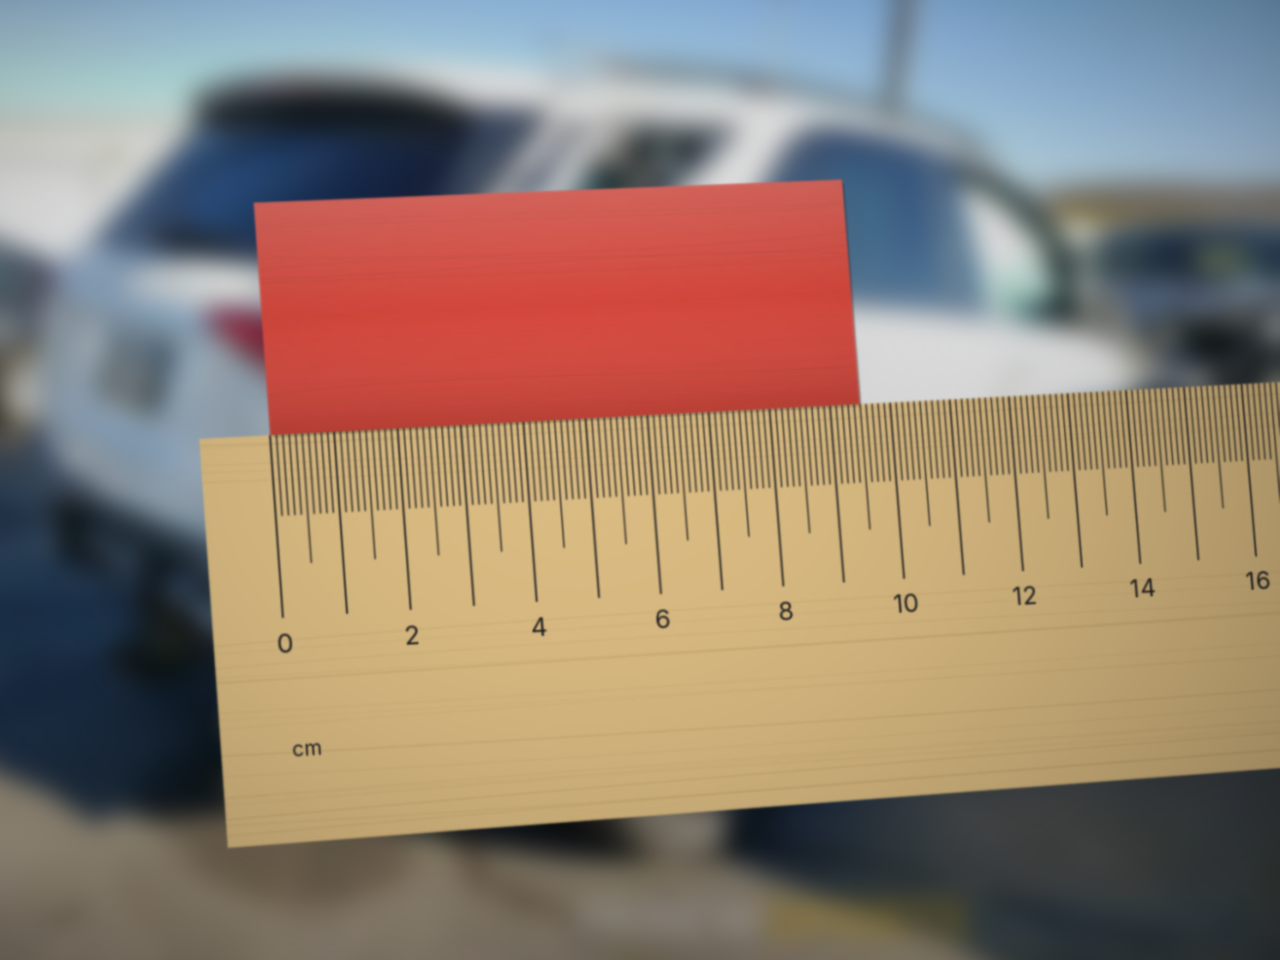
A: 9.5 cm
